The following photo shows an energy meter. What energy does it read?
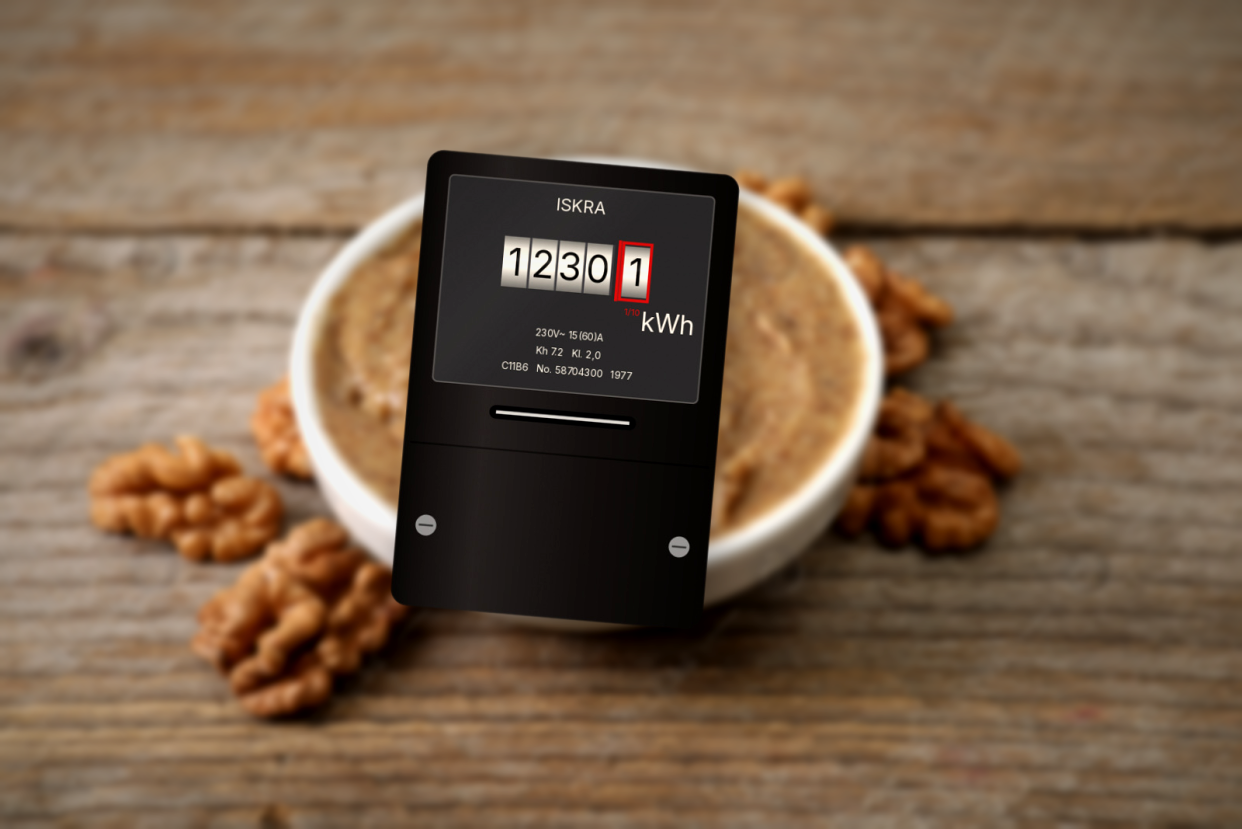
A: 1230.1 kWh
